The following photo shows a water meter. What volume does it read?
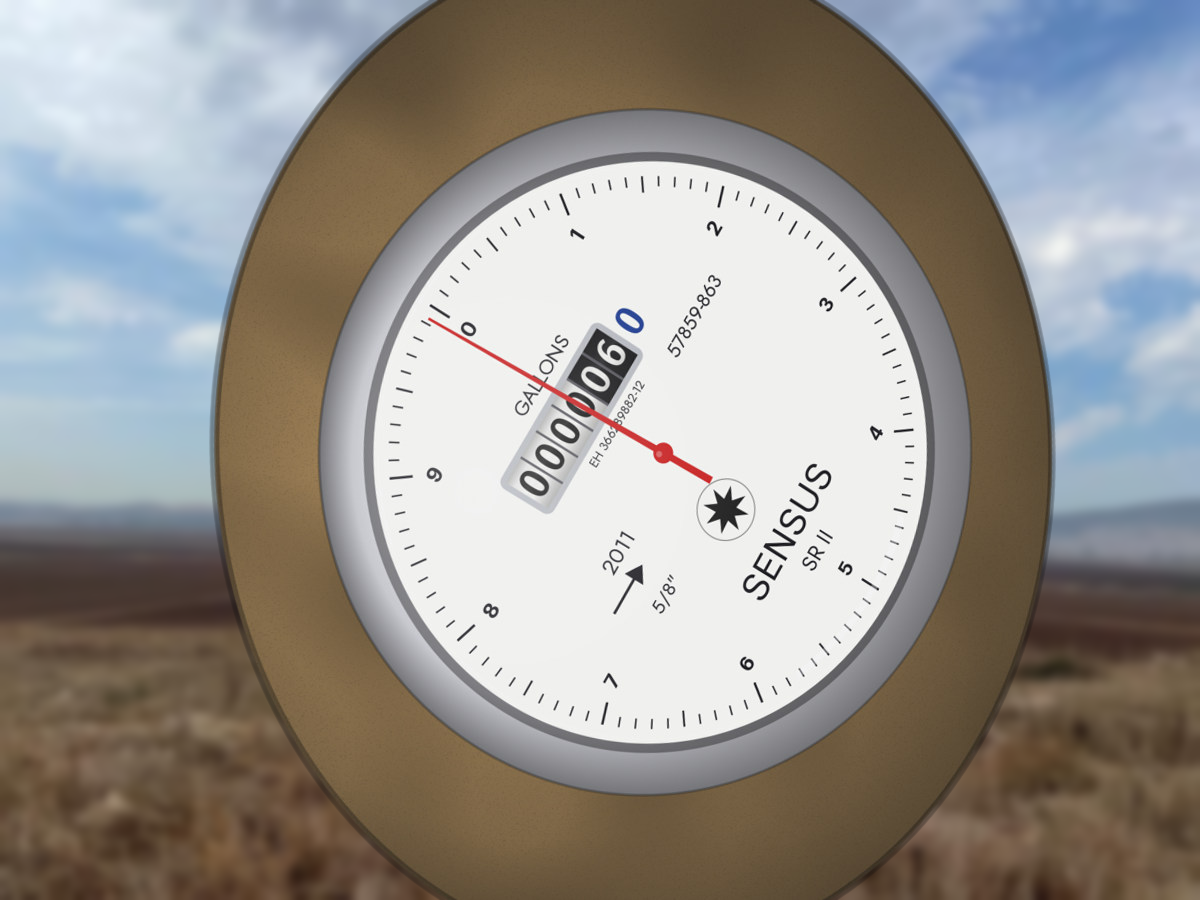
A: 59.9 gal
